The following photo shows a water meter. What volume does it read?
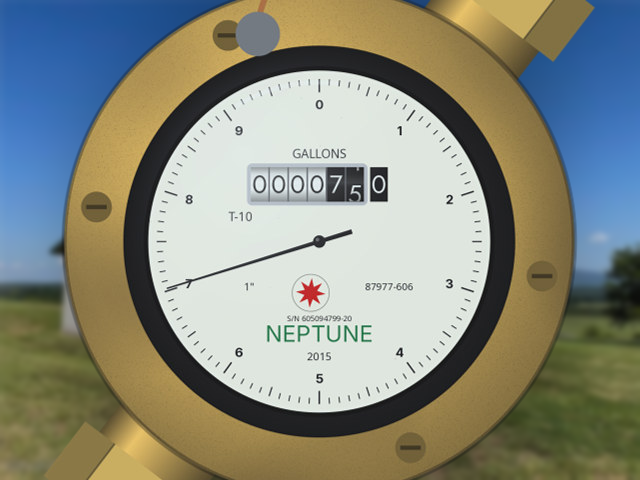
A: 747.0 gal
